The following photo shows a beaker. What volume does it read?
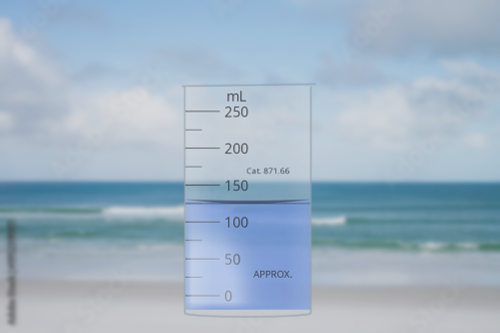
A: 125 mL
